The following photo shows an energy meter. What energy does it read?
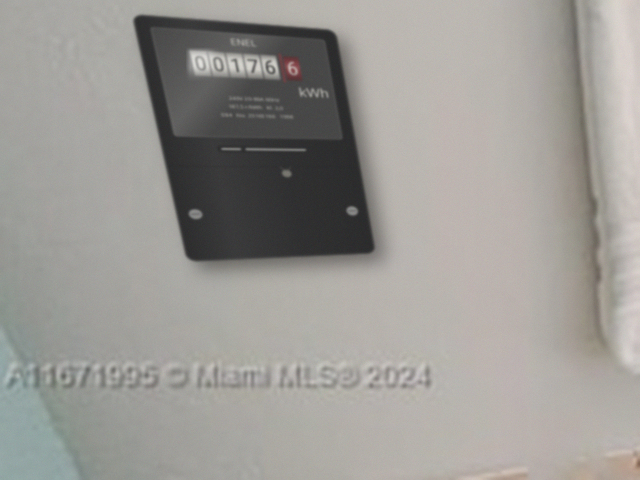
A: 176.6 kWh
